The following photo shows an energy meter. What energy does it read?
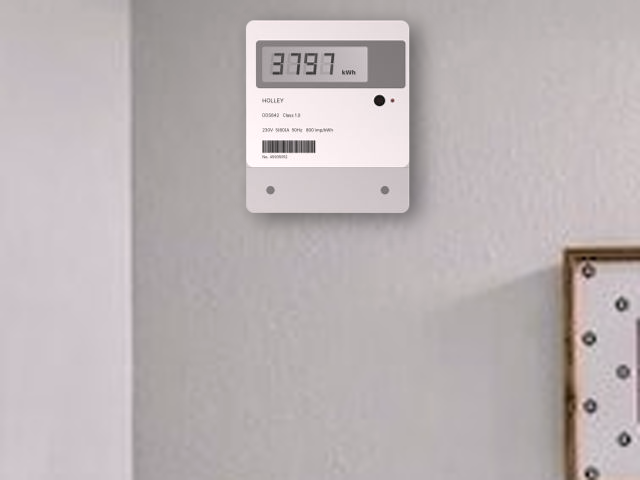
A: 3797 kWh
